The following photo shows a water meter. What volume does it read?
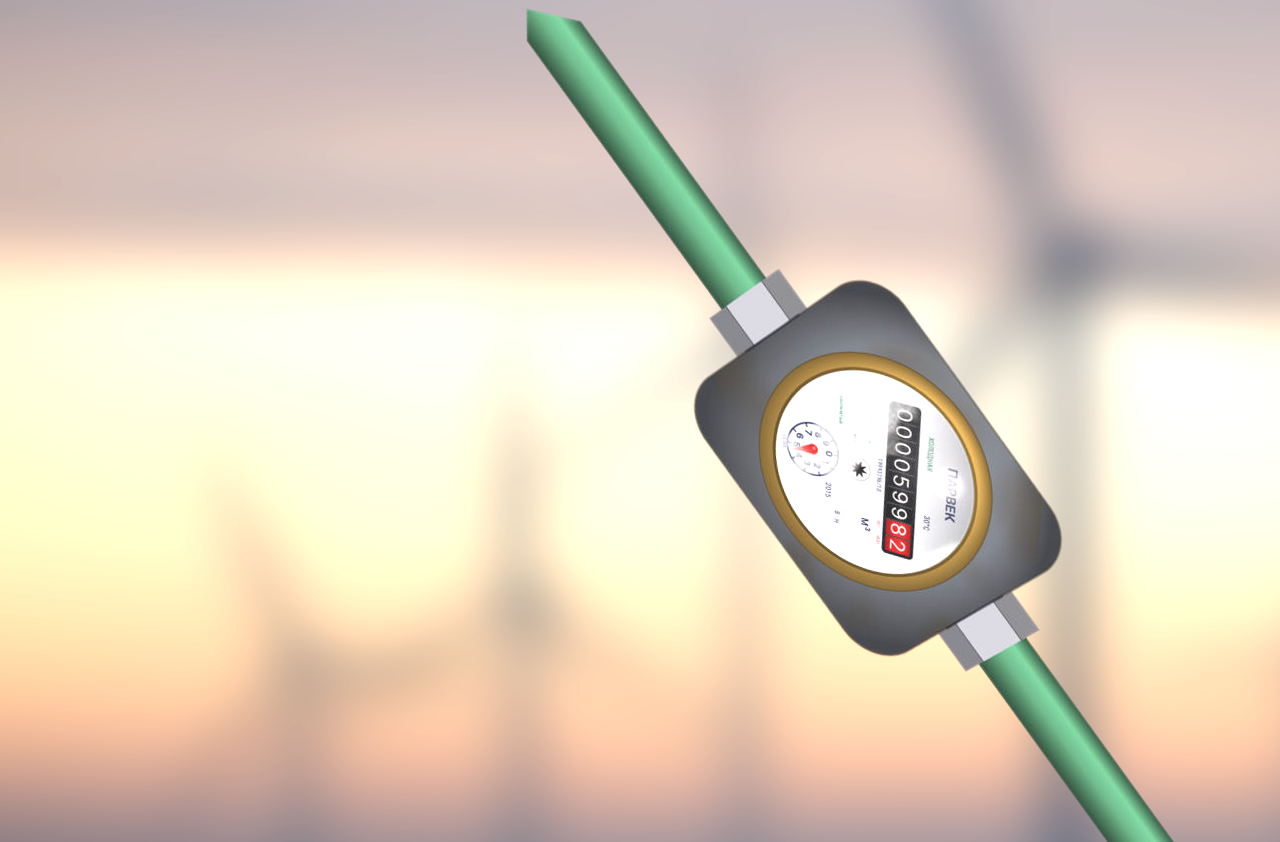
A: 599.824 m³
